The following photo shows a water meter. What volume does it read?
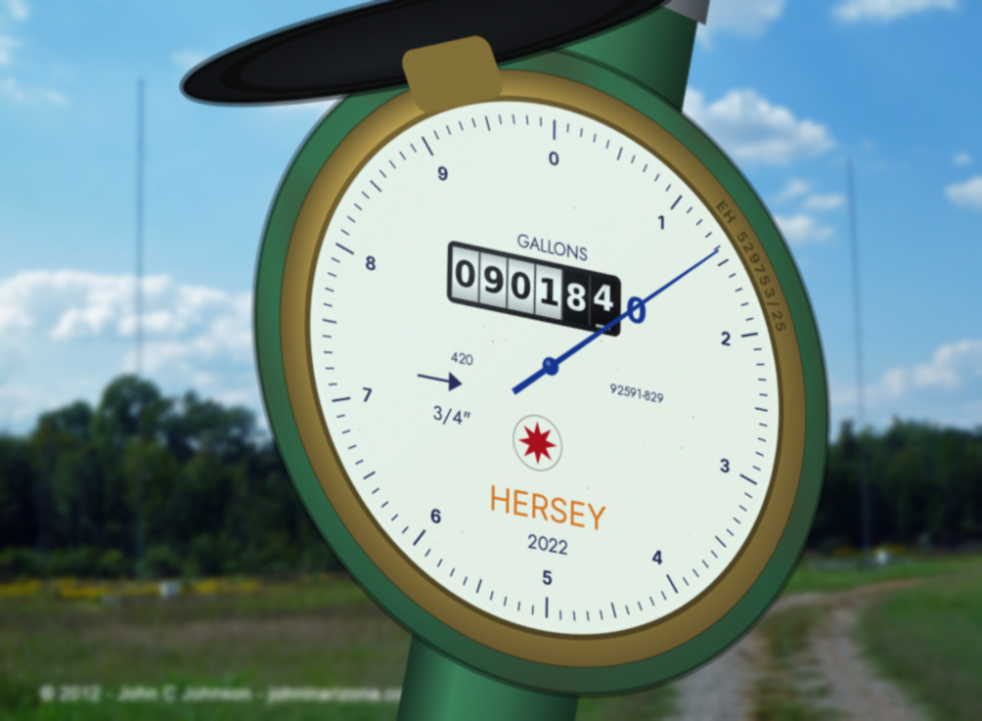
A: 901841.4 gal
